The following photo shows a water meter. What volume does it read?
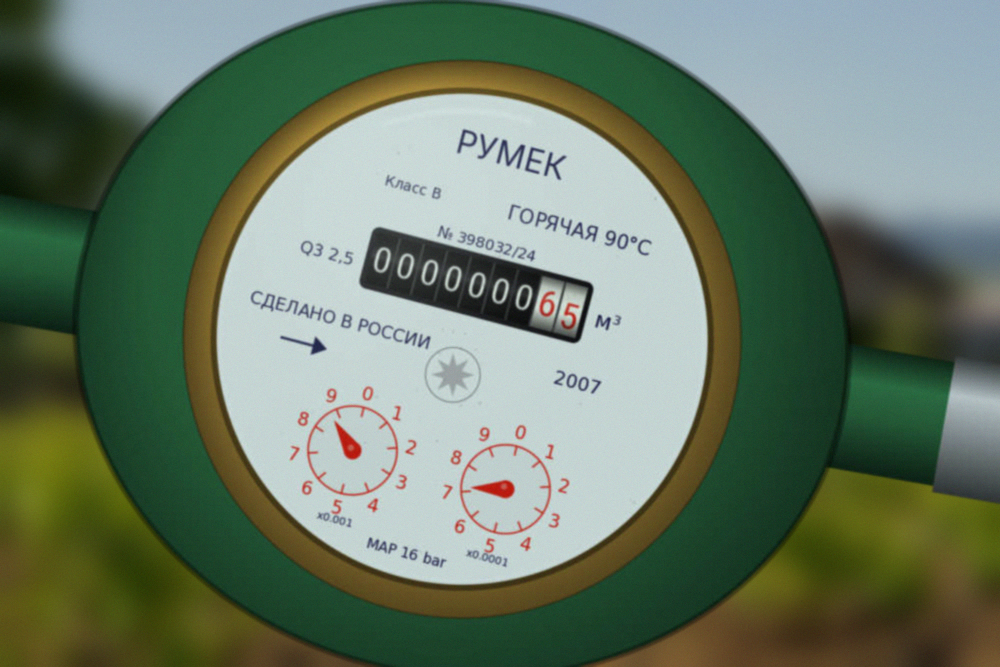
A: 0.6487 m³
